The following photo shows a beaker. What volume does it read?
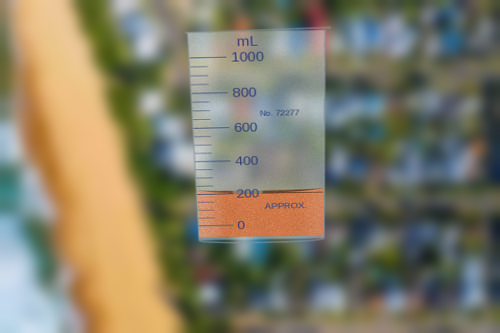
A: 200 mL
